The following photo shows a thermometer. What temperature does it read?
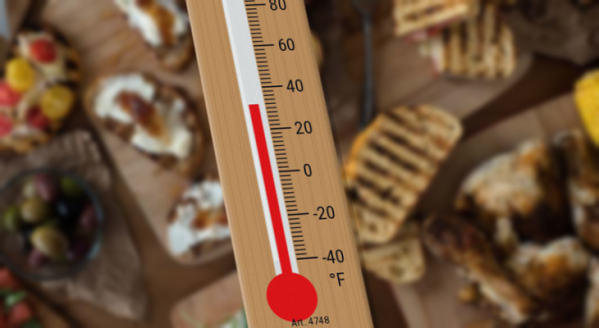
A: 32 °F
